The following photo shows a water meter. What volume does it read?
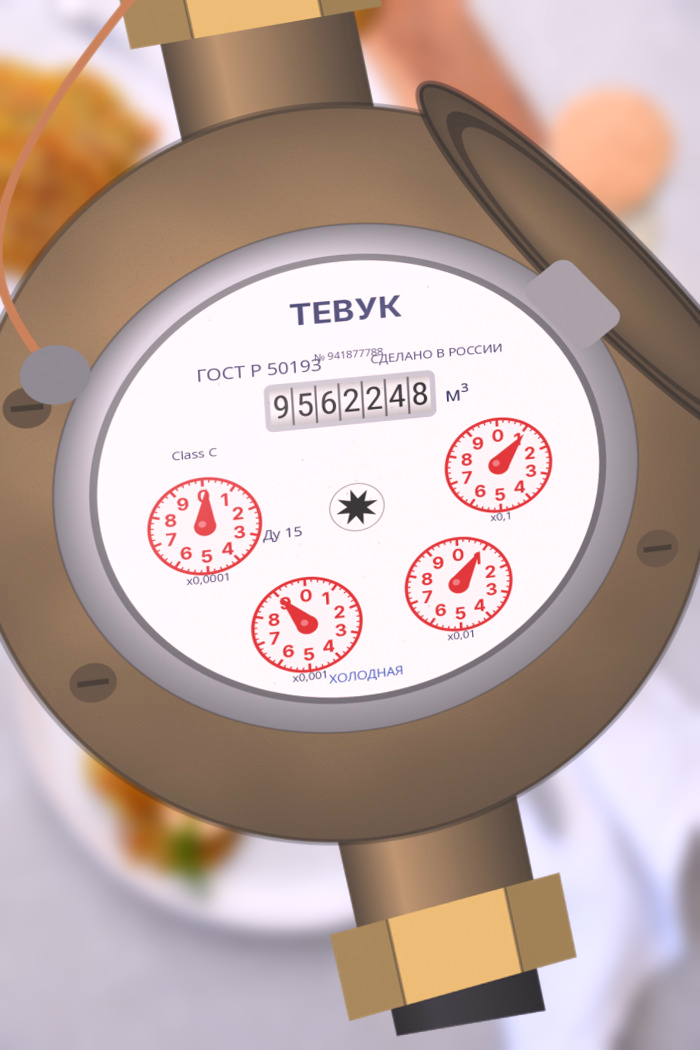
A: 9562248.1090 m³
